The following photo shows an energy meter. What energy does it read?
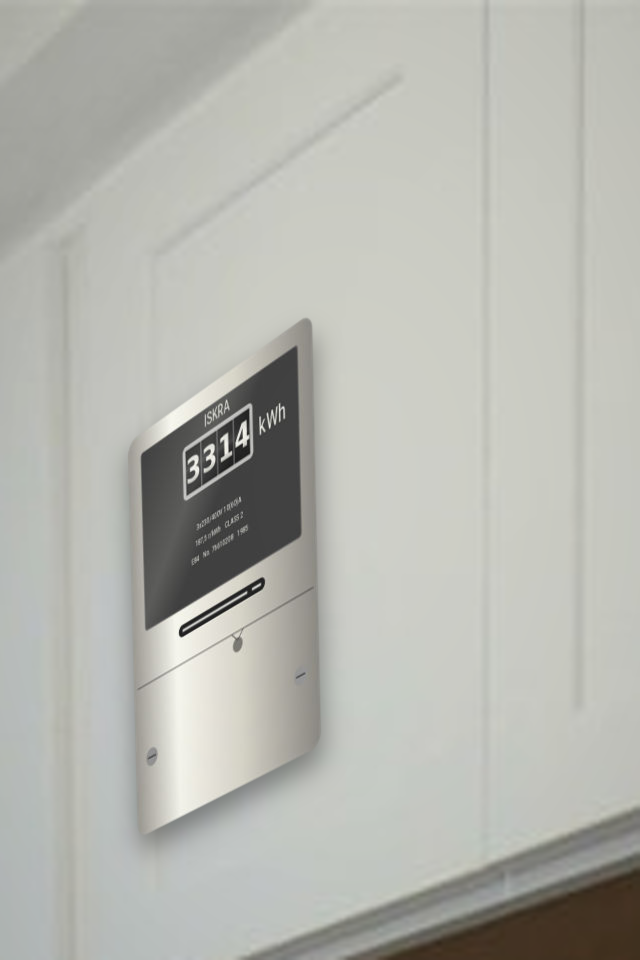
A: 3314 kWh
